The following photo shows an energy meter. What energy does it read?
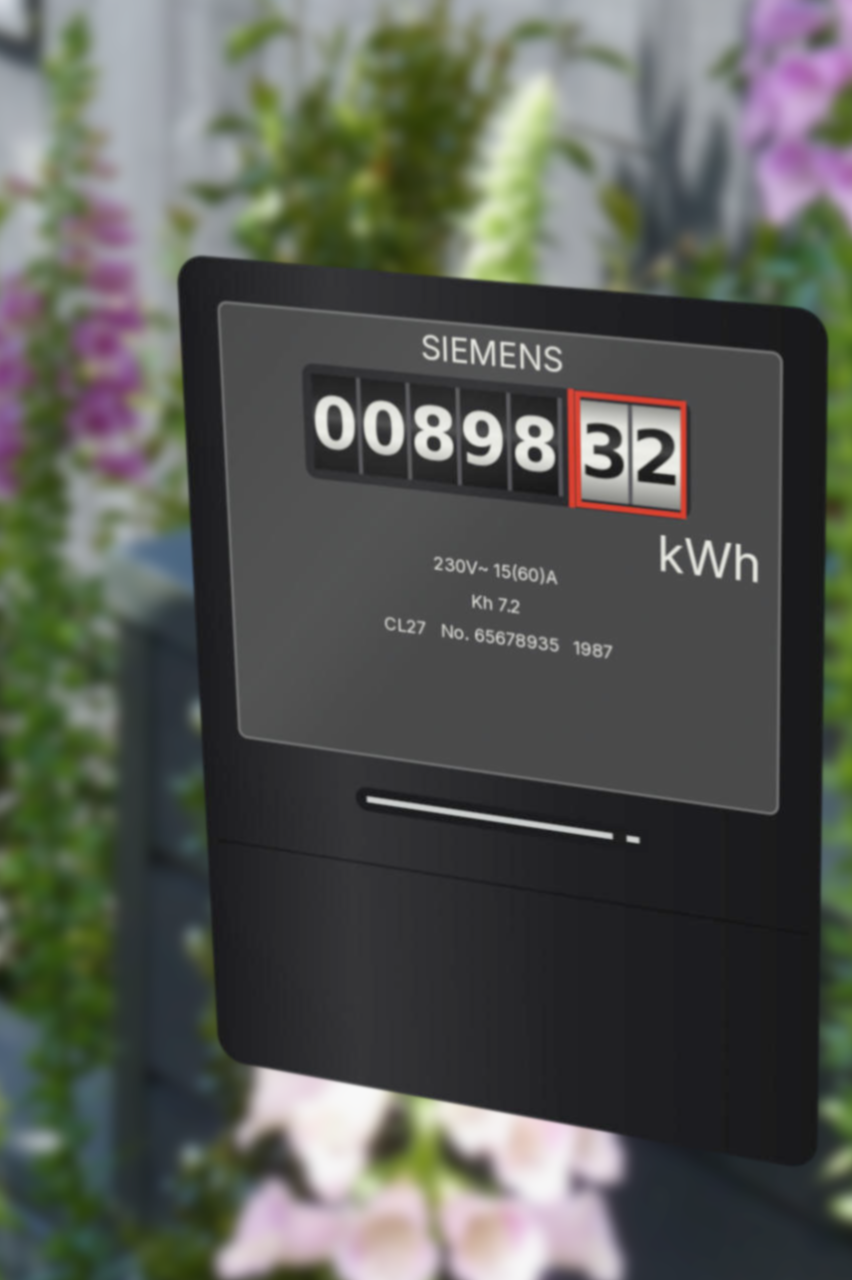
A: 898.32 kWh
